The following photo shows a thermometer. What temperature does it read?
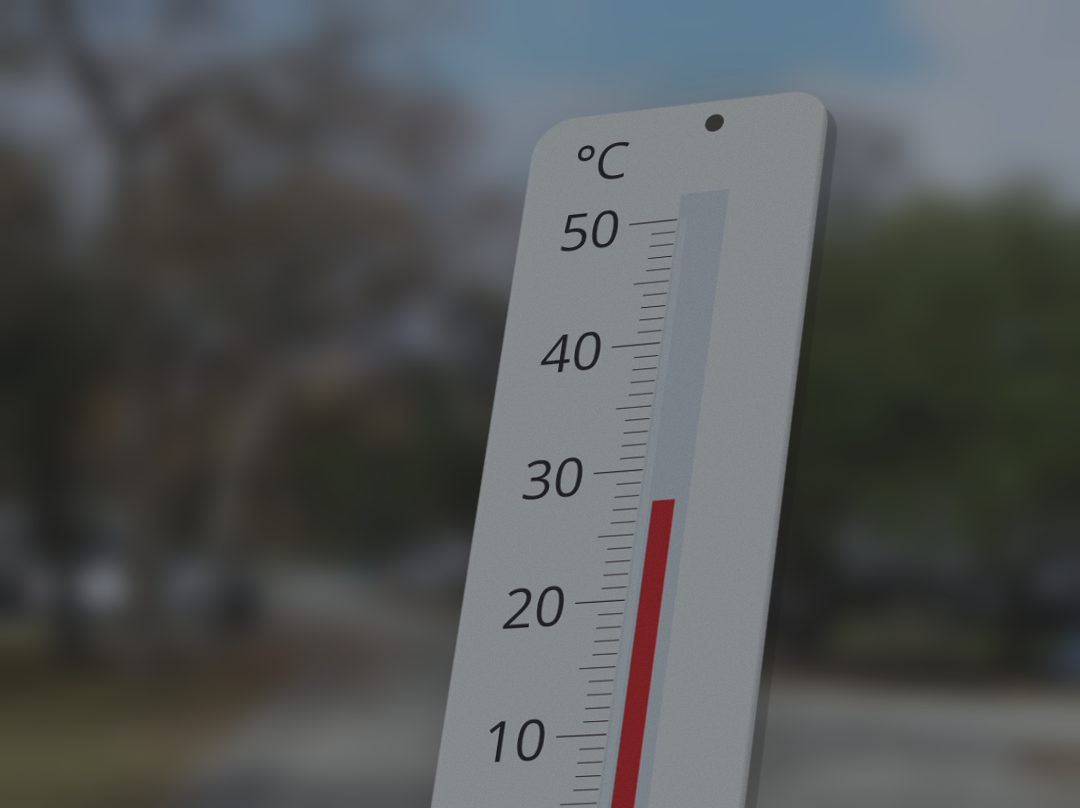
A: 27.5 °C
